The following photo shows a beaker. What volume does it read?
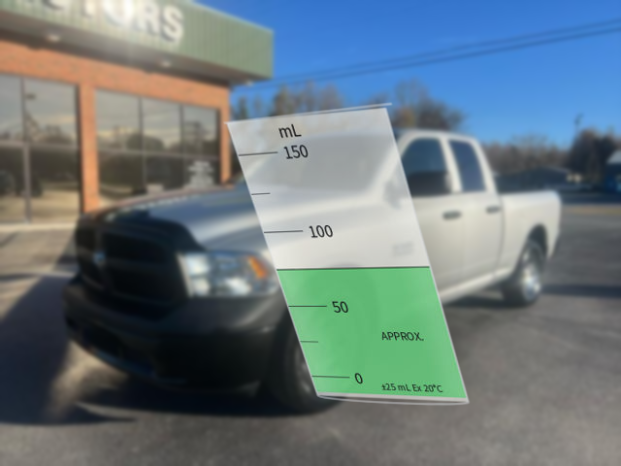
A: 75 mL
